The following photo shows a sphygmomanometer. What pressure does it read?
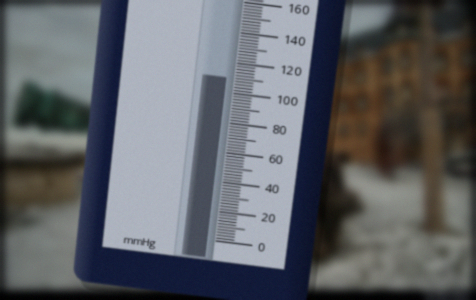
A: 110 mmHg
